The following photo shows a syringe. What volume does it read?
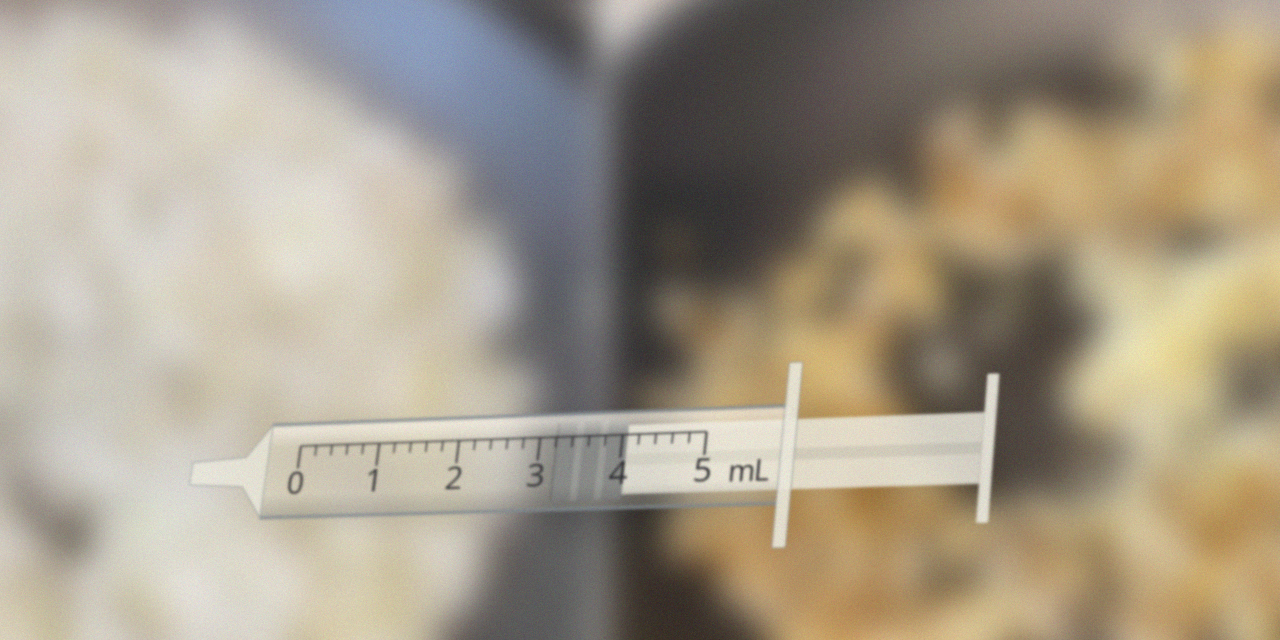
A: 3.2 mL
